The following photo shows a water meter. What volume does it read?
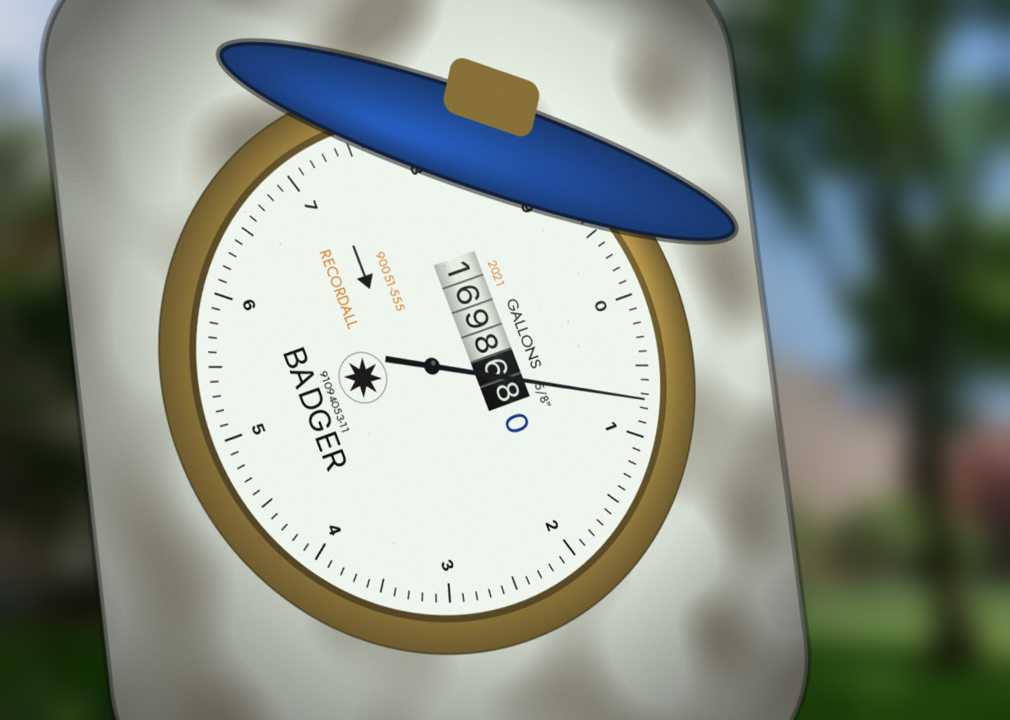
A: 1698680.7 gal
